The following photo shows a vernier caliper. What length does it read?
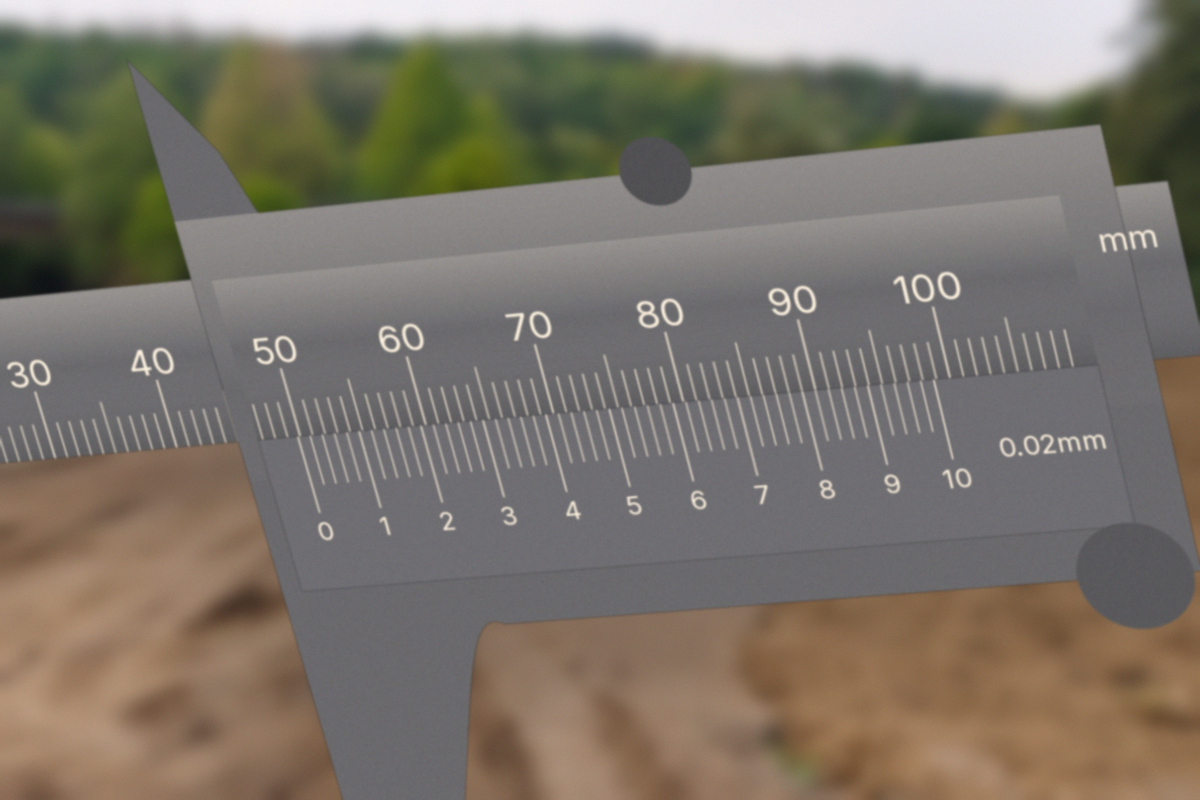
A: 49.8 mm
